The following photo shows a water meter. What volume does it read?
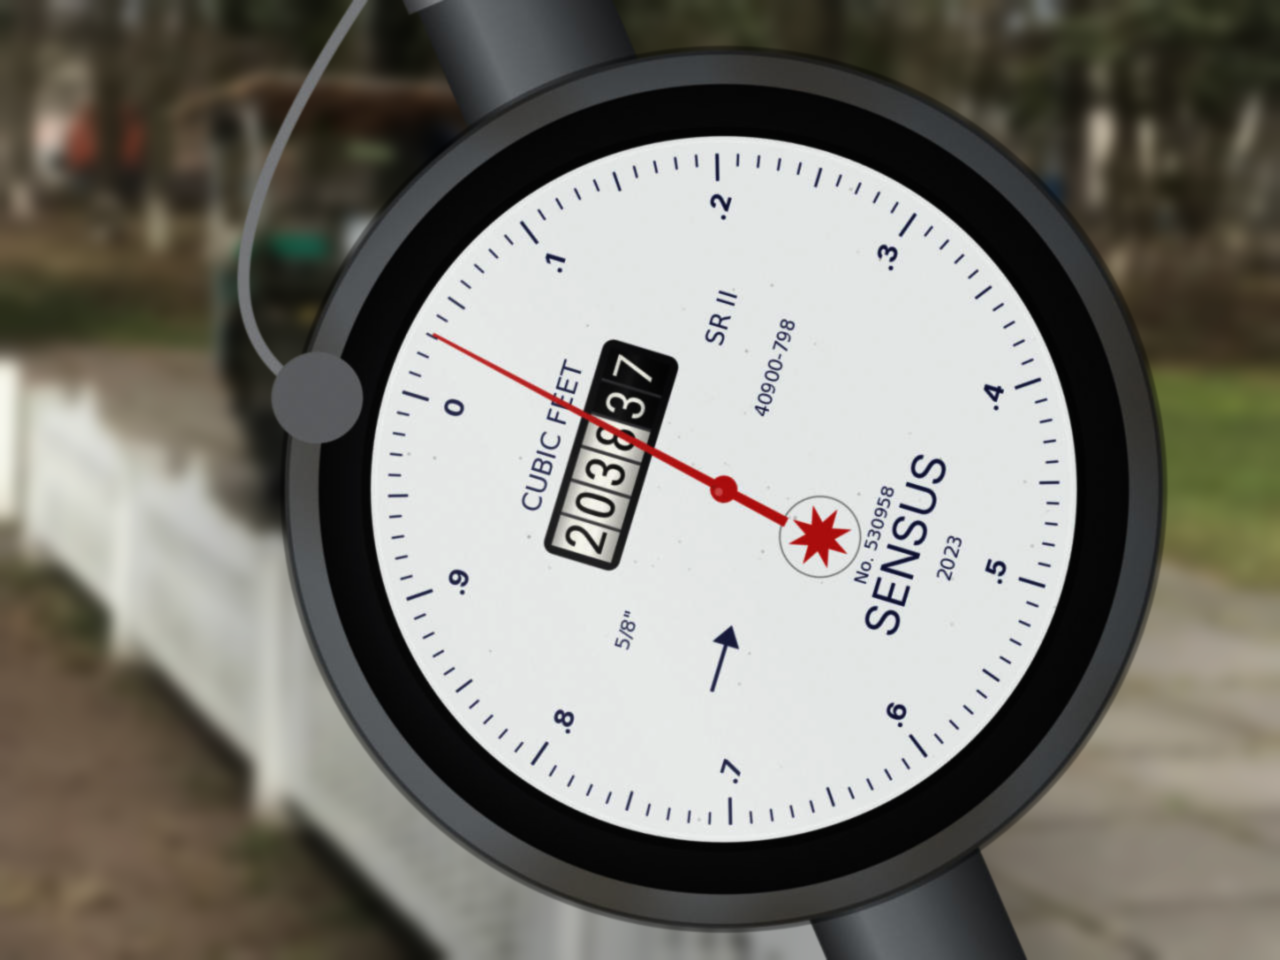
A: 203837.03 ft³
